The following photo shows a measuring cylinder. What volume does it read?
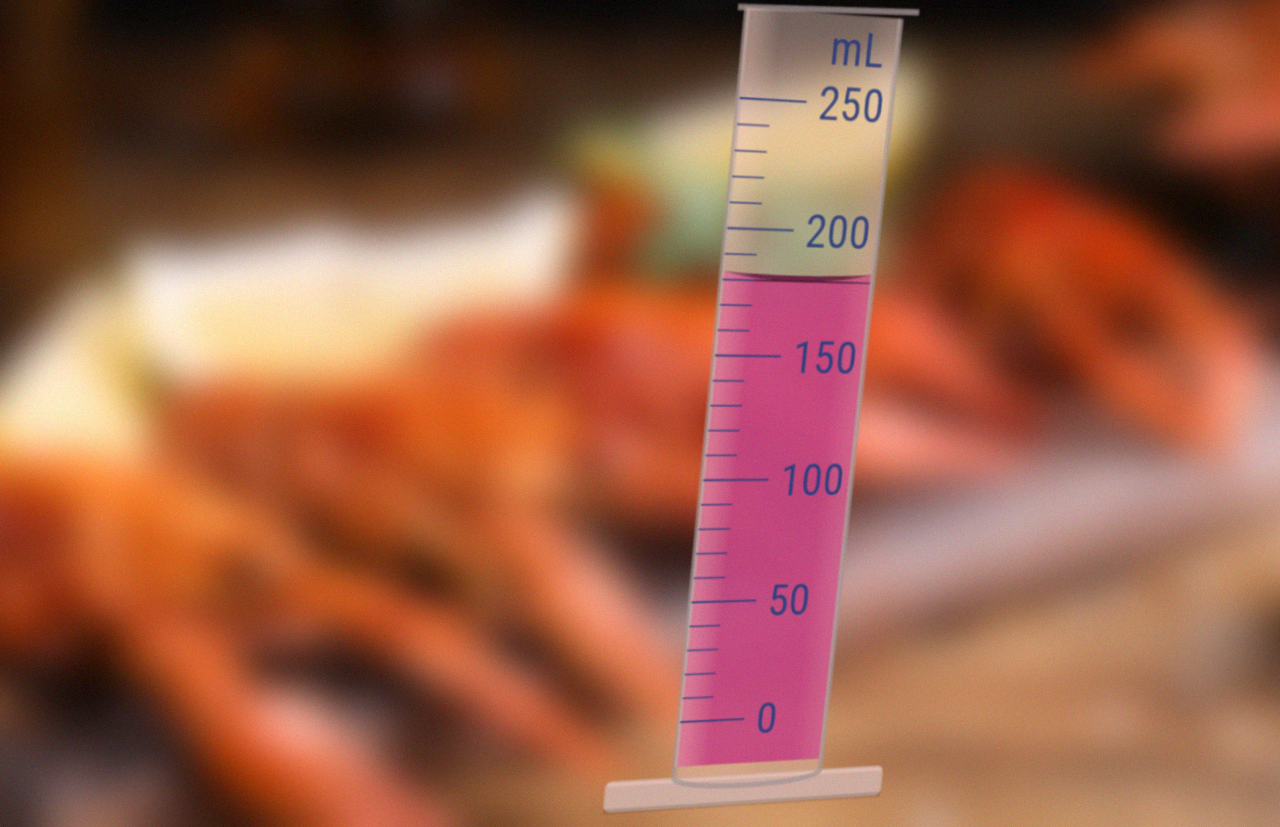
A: 180 mL
